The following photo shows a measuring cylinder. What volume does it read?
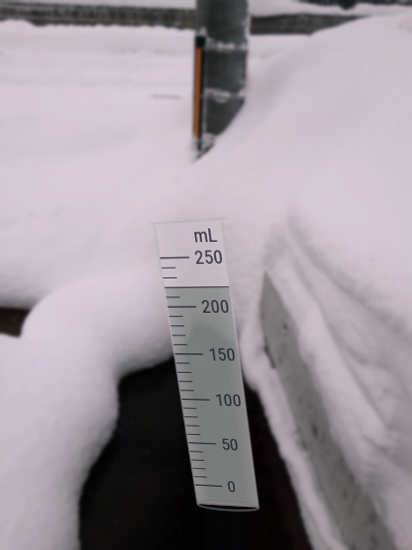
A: 220 mL
